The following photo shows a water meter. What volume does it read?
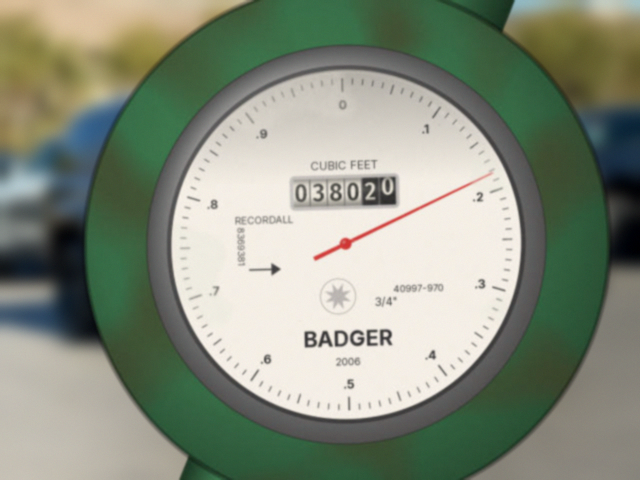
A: 38020.18 ft³
